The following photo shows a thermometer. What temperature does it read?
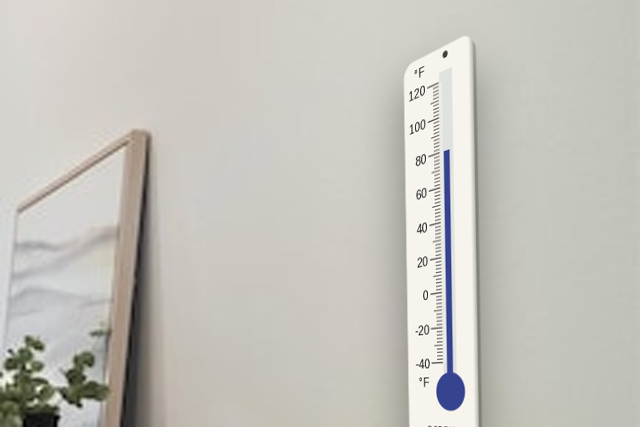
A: 80 °F
